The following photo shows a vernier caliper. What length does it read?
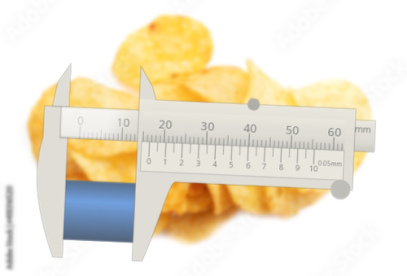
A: 16.5 mm
